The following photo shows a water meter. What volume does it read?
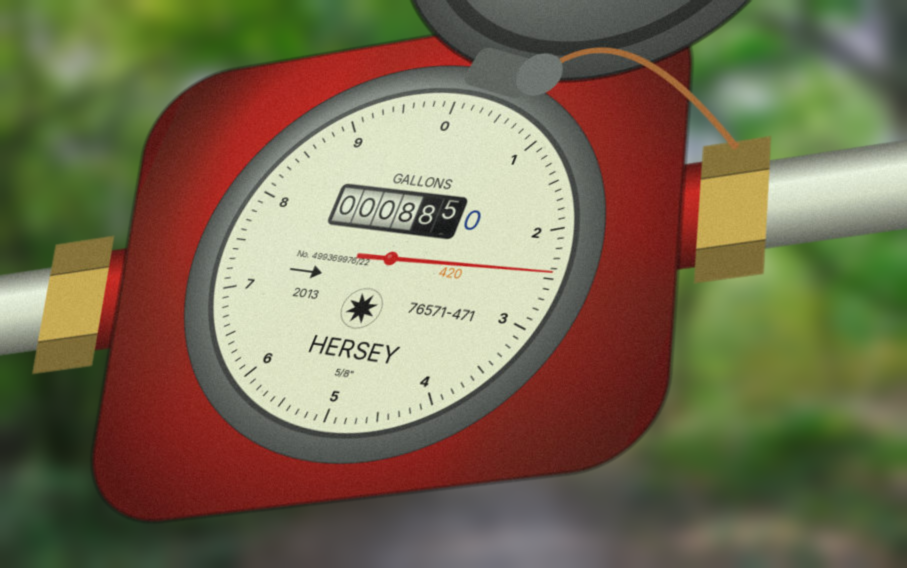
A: 8852.4 gal
